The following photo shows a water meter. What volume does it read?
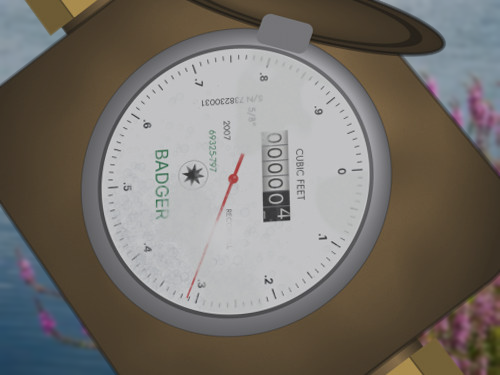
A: 4.31 ft³
